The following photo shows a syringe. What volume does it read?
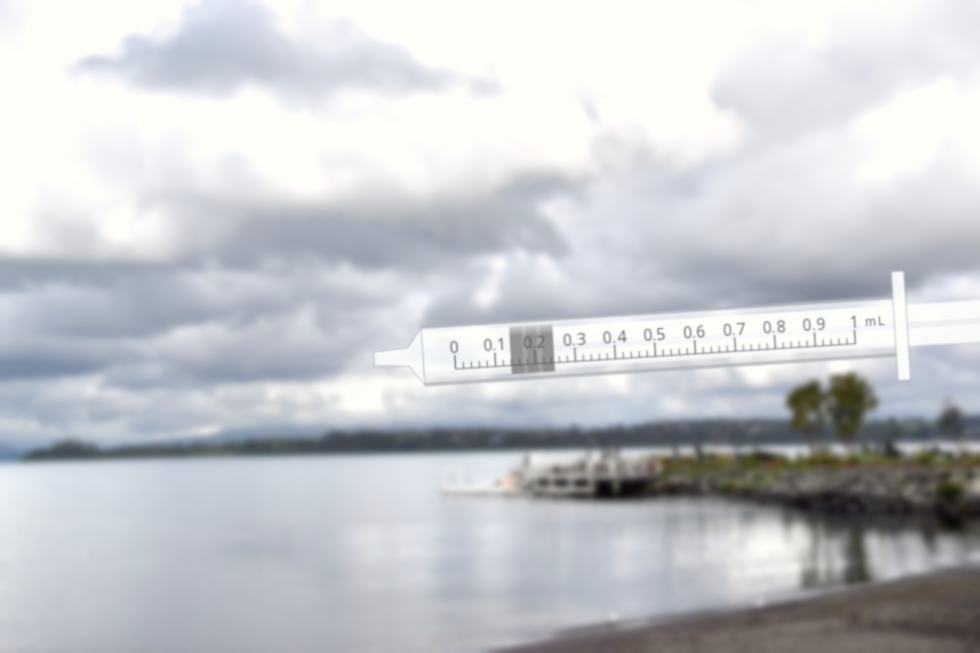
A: 0.14 mL
